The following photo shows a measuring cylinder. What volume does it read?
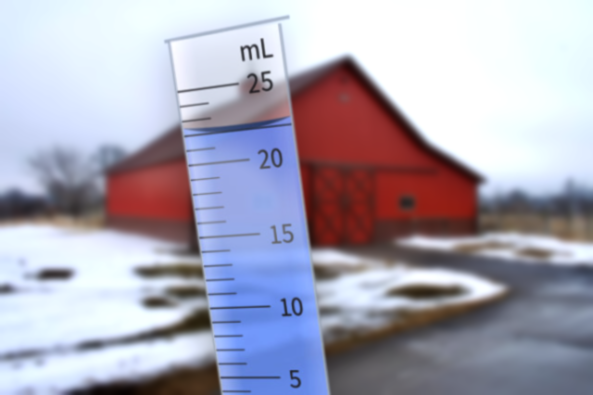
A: 22 mL
